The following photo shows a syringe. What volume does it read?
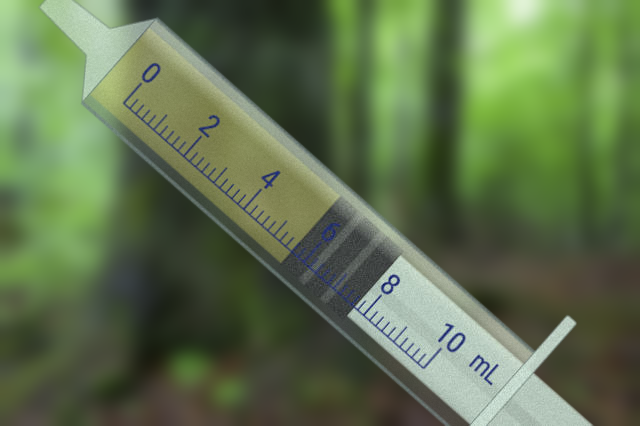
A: 5.6 mL
